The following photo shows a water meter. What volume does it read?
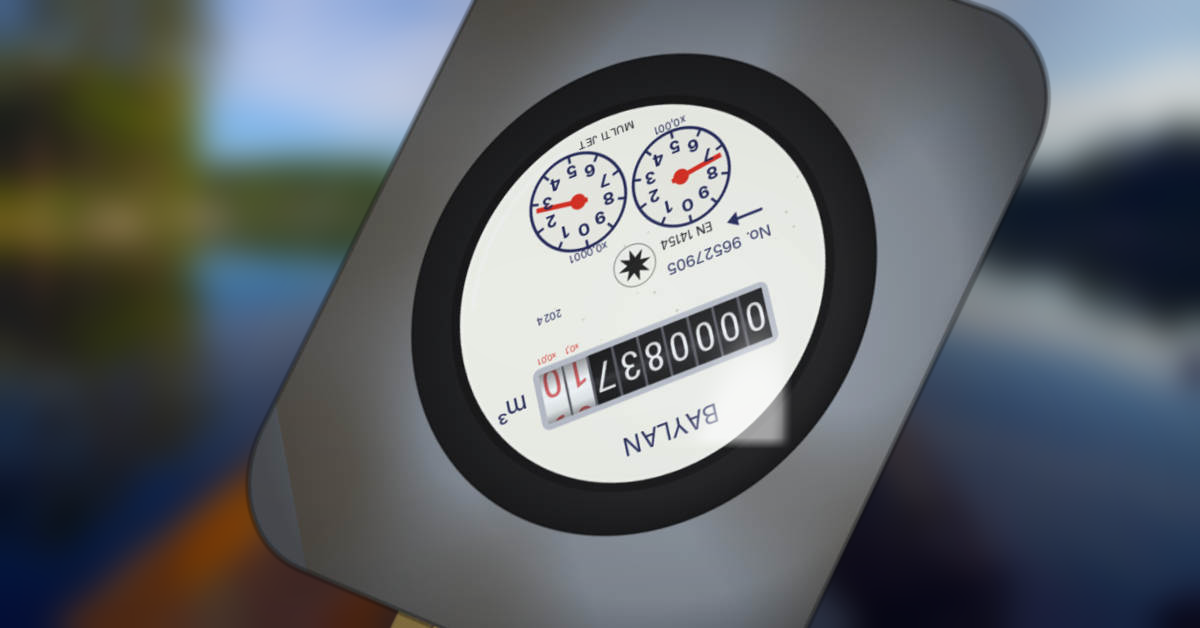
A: 837.0972 m³
